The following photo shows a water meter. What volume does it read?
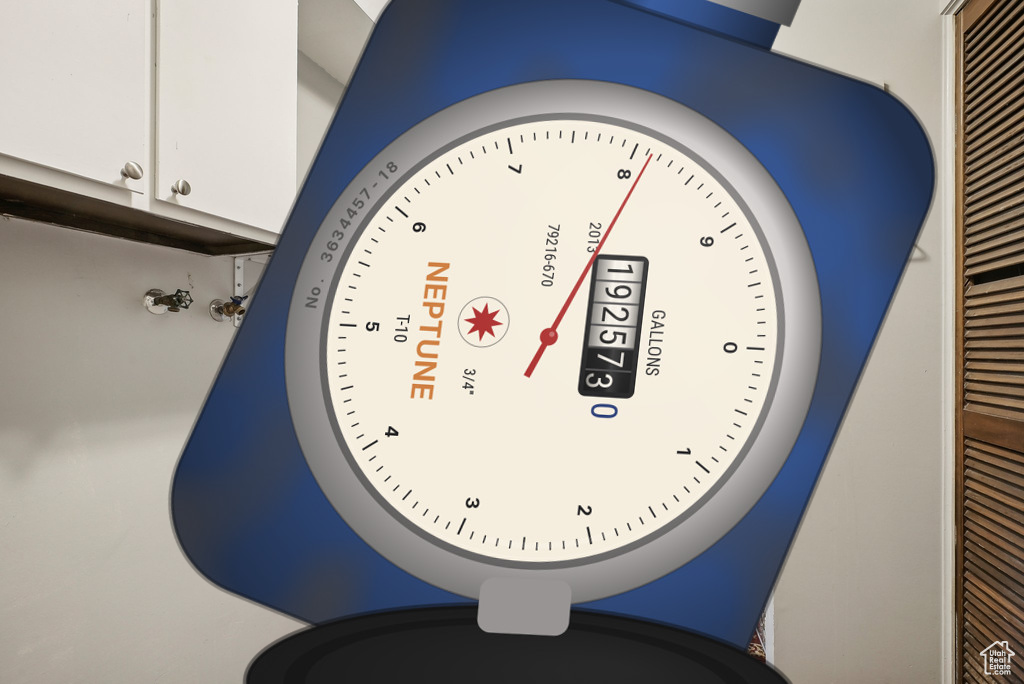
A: 1925728.1 gal
